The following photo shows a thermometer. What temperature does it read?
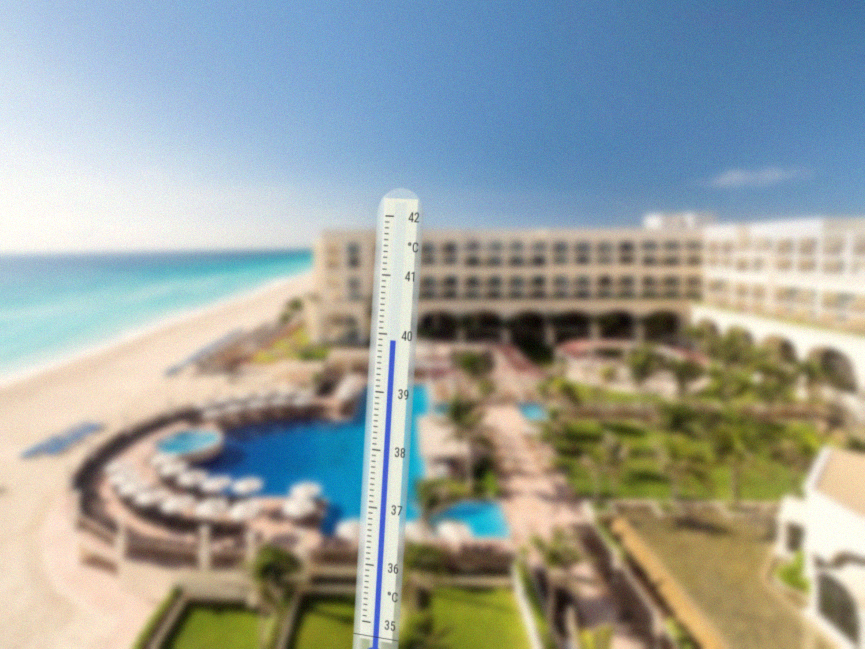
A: 39.9 °C
